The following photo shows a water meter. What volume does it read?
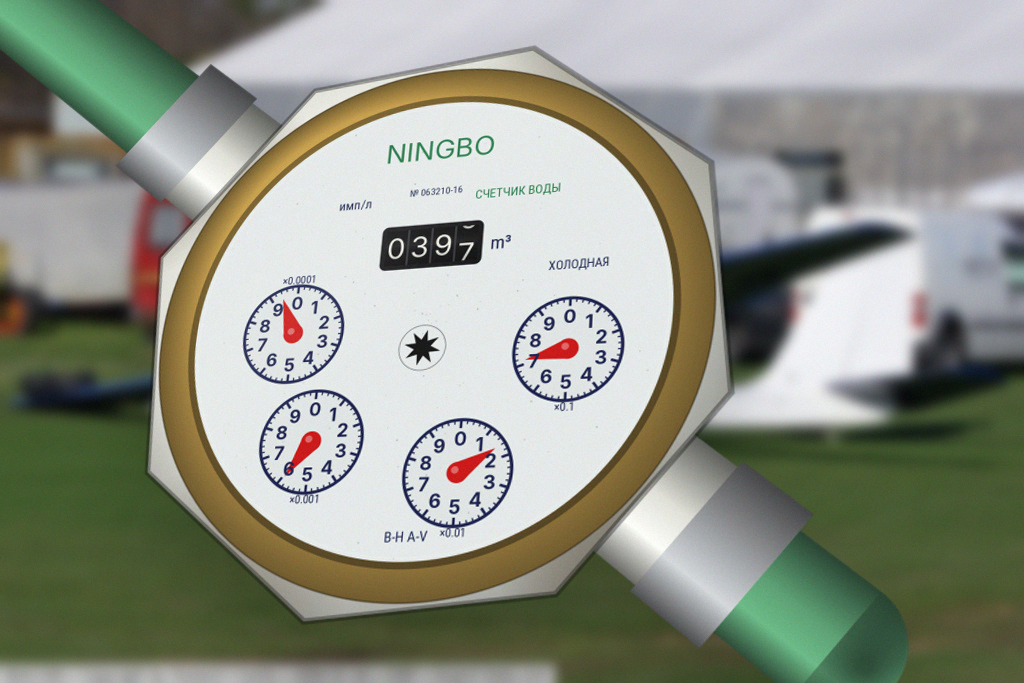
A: 396.7159 m³
